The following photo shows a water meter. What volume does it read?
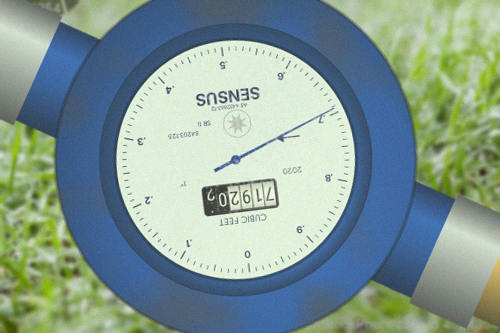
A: 719201.69 ft³
